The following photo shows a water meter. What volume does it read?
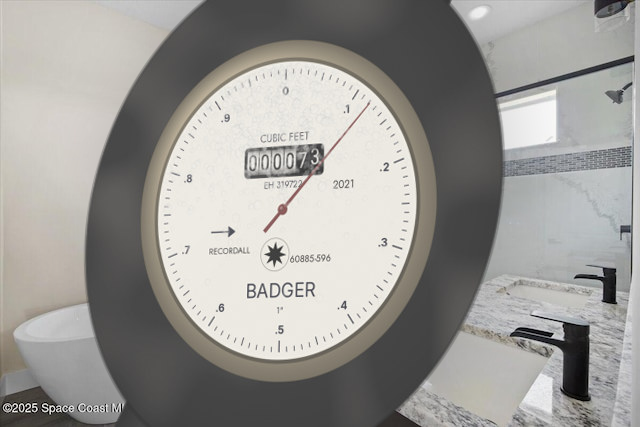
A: 73.12 ft³
